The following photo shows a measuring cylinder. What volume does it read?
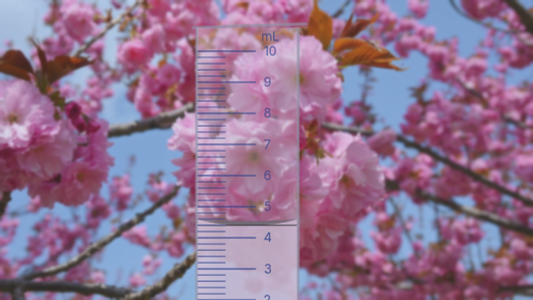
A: 4.4 mL
